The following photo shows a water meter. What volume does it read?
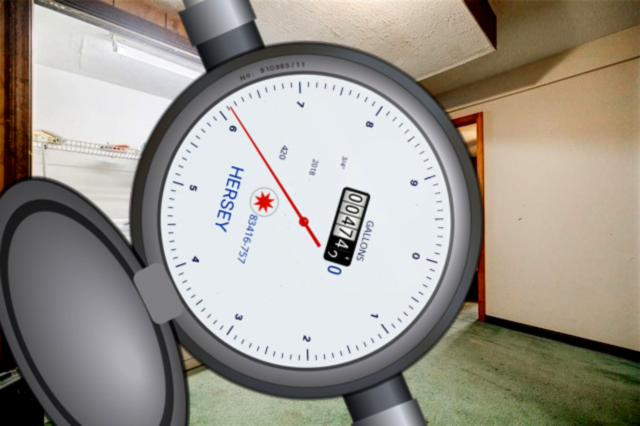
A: 47416.1 gal
